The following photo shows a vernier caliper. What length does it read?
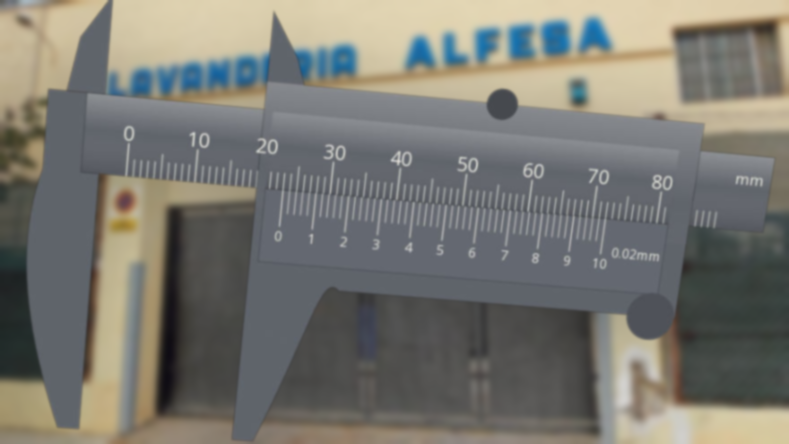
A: 23.0 mm
